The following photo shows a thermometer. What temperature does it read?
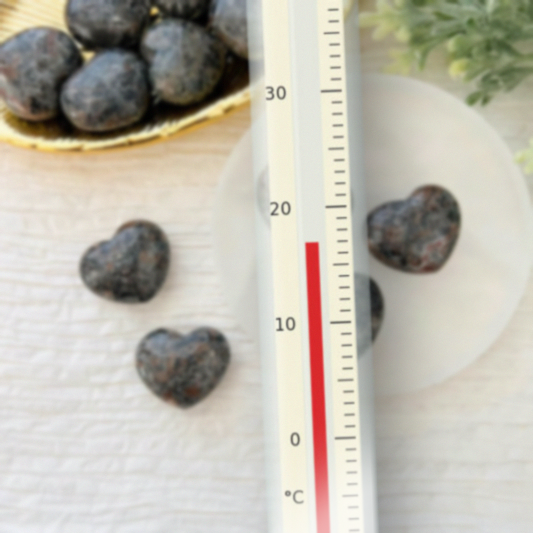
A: 17 °C
